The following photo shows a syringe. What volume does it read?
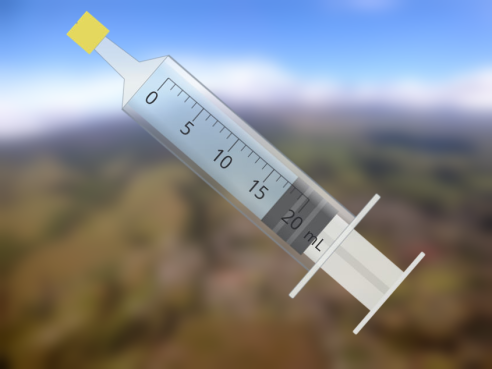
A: 17.5 mL
